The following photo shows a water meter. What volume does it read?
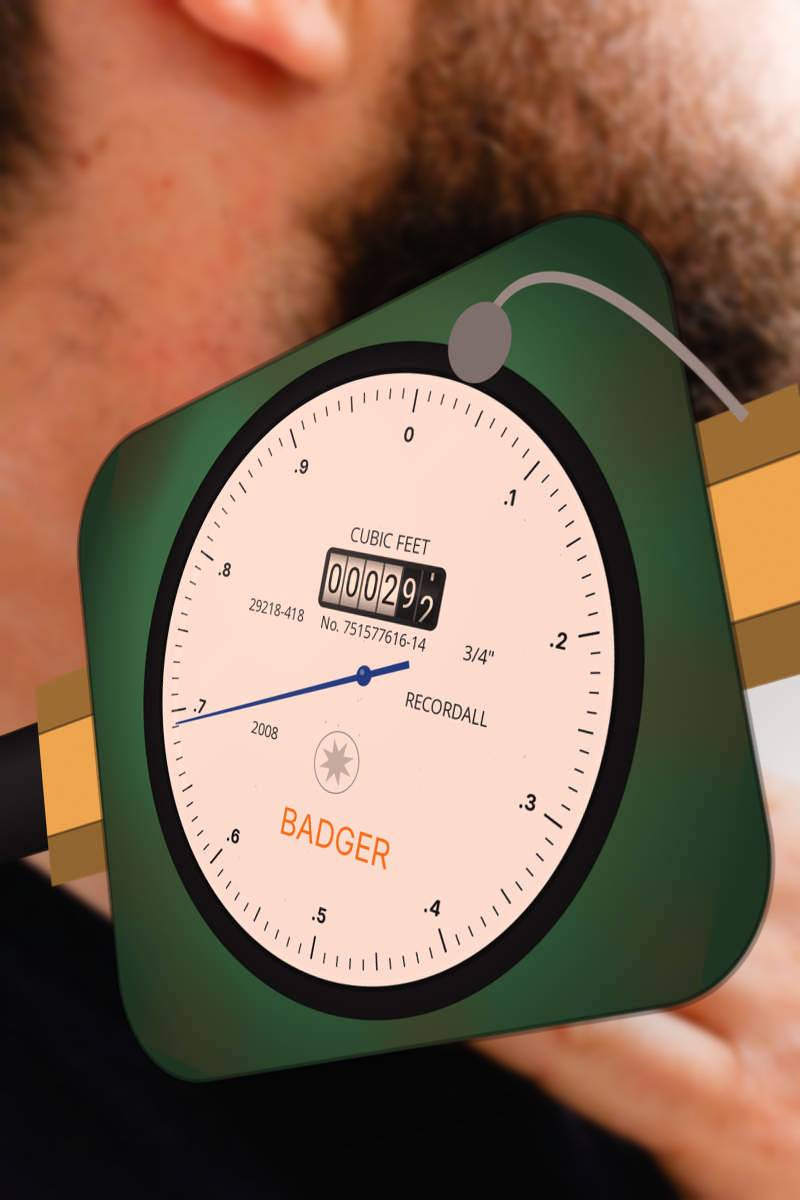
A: 291.69 ft³
